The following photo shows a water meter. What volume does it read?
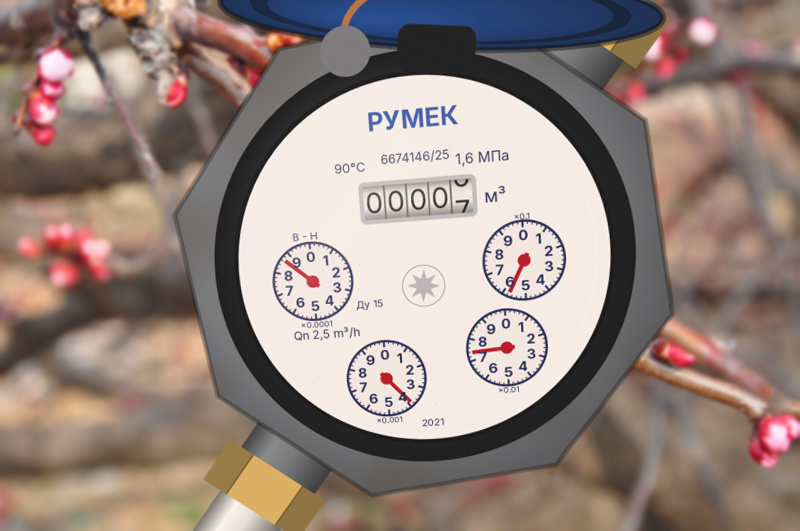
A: 6.5738 m³
